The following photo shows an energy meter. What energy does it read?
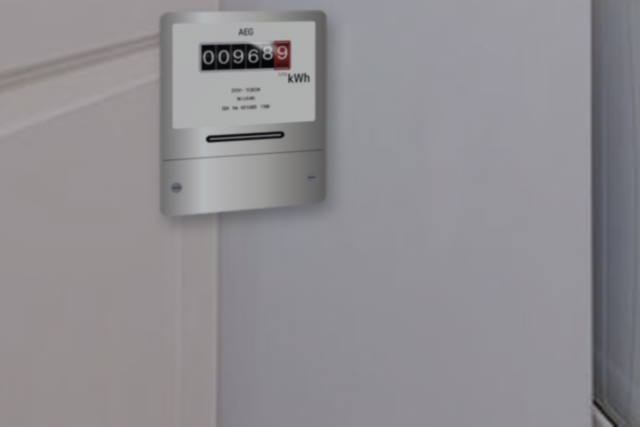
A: 968.9 kWh
